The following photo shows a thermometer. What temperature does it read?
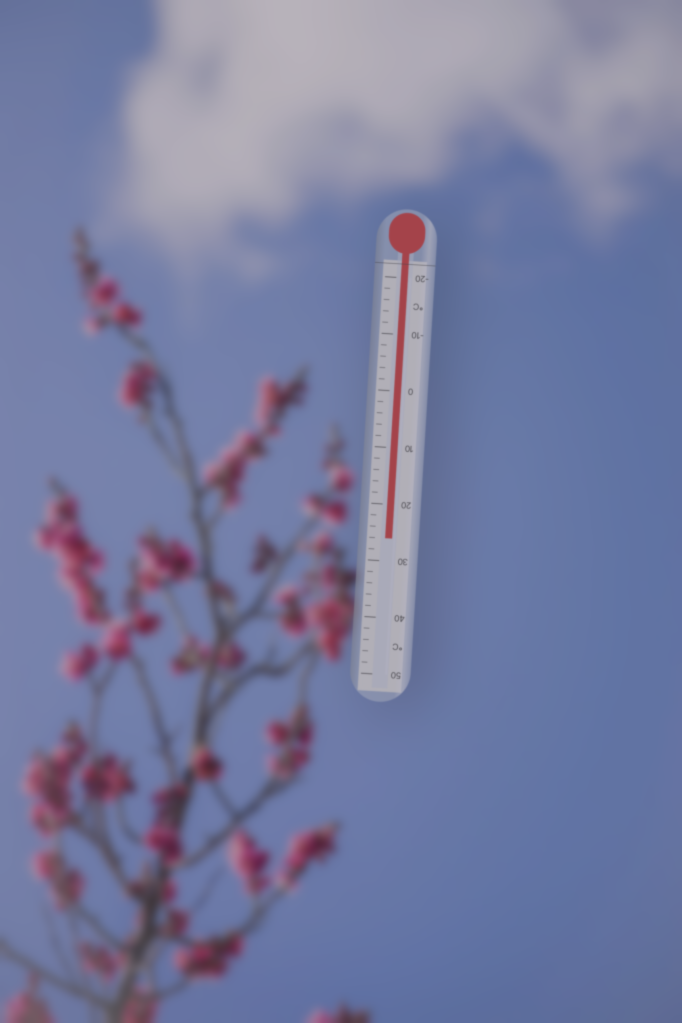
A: 26 °C
